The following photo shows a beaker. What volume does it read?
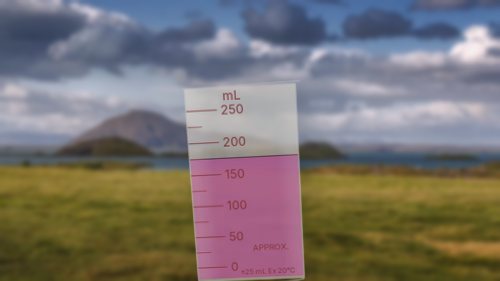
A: 175 mL
